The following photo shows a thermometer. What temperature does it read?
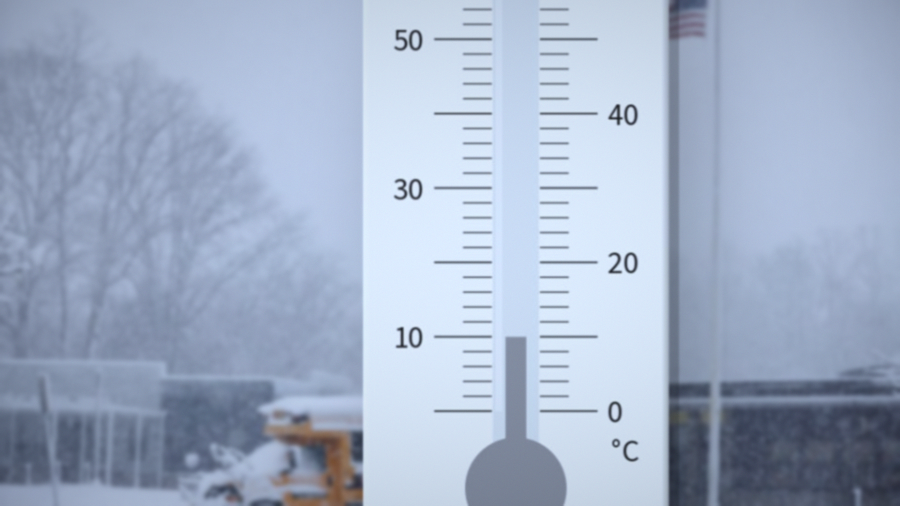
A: 10 °C
